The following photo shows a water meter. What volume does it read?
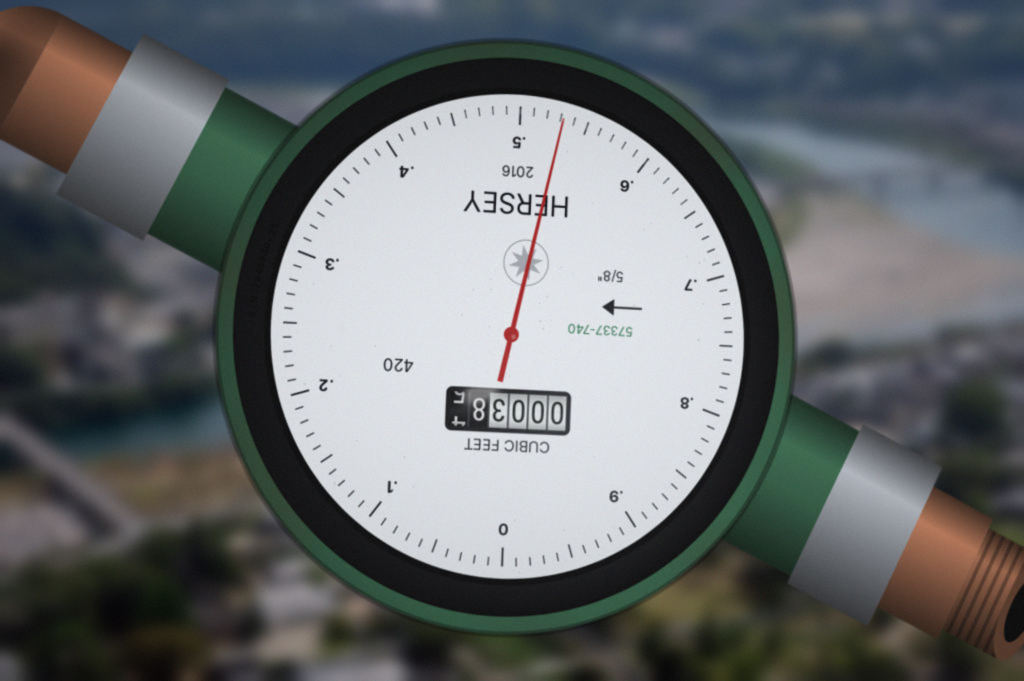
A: 384.53 ft³
